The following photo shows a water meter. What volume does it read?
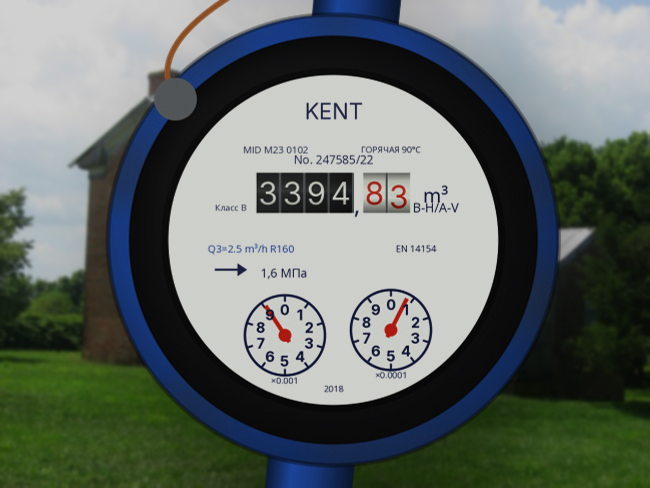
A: 3394.8290 m³
